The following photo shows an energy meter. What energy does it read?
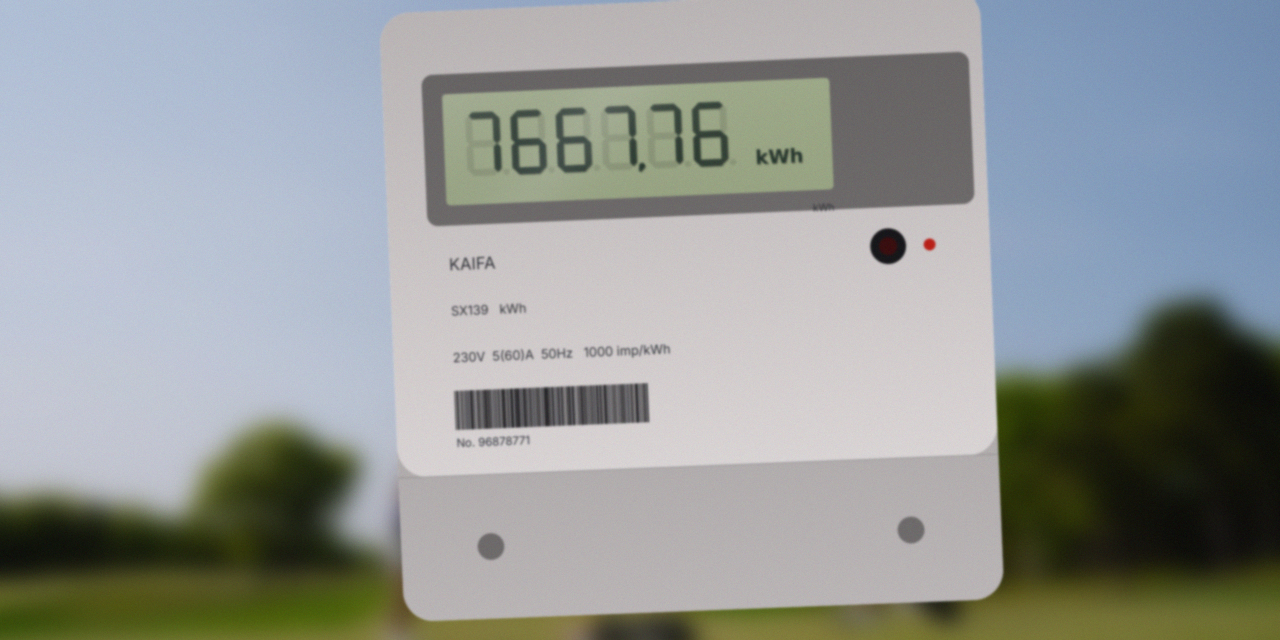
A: 7667.76 kWh
